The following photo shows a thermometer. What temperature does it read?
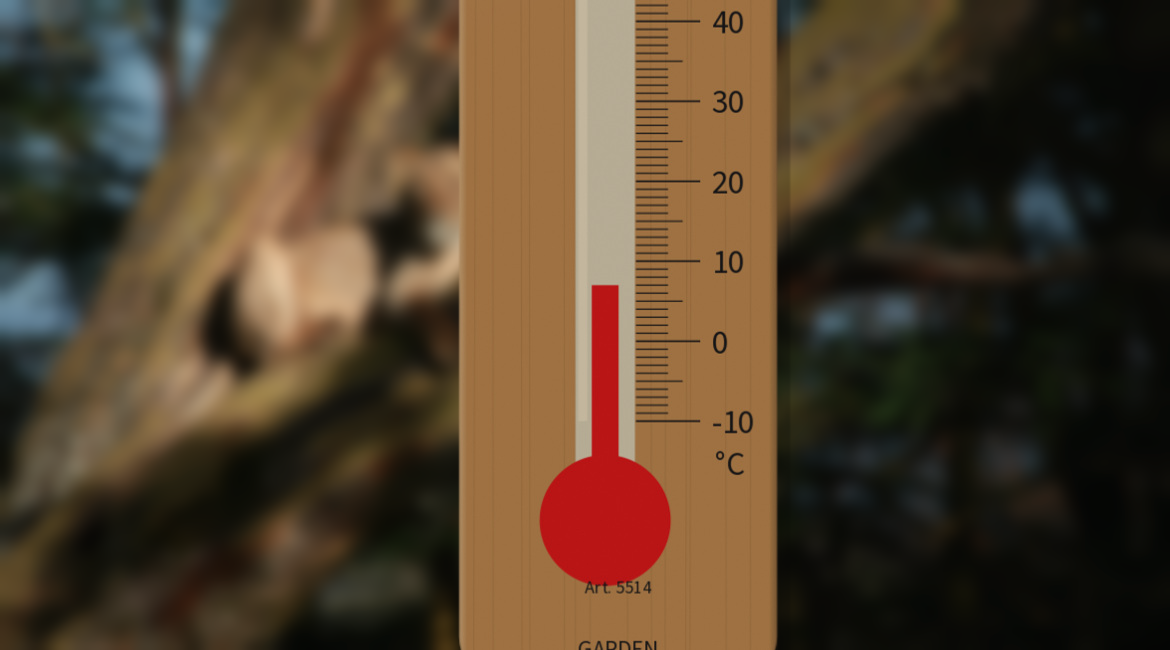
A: 7 °C
